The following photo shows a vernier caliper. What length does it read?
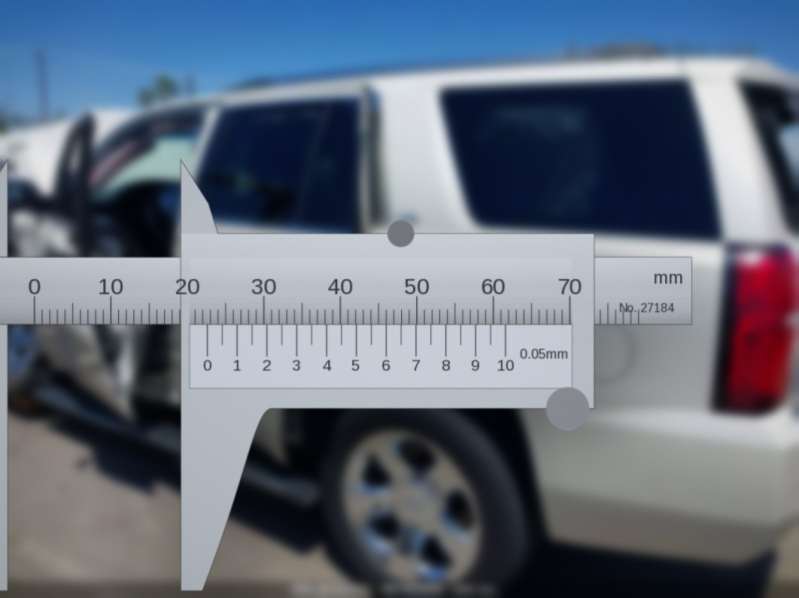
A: 22.6 mm
